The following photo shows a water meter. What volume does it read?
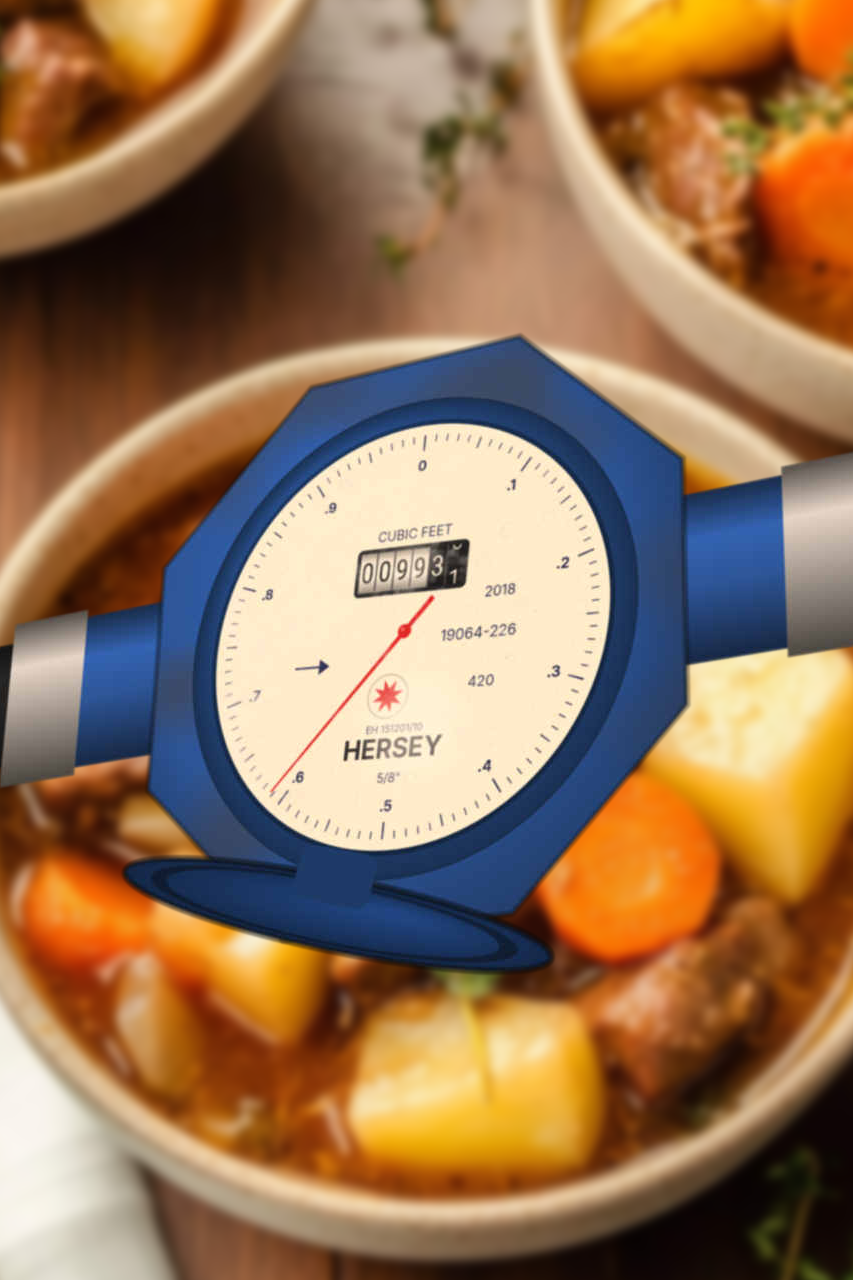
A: 9930.61 ft³
